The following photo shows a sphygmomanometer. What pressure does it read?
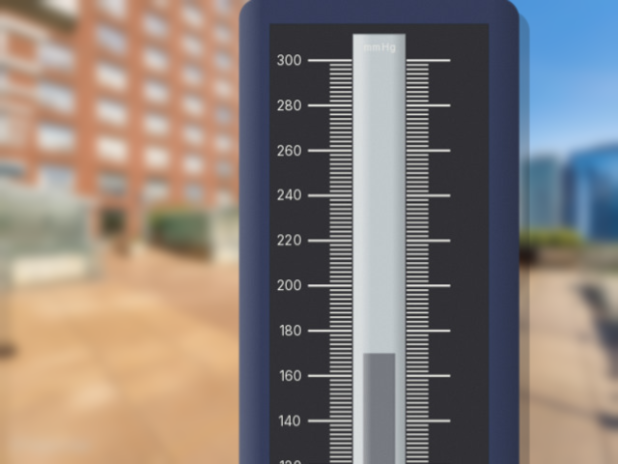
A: 170 mmHg
